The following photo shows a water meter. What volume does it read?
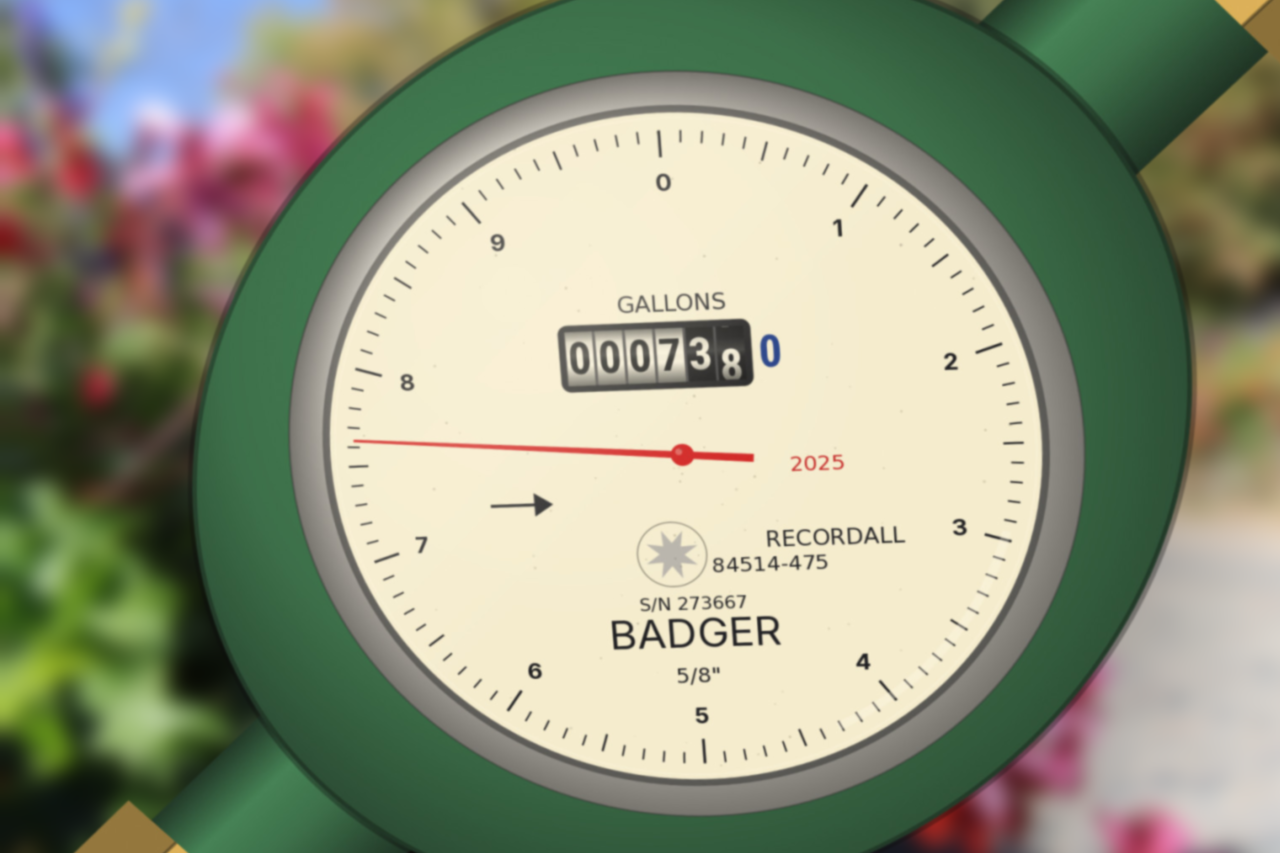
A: 7377.6 gal
